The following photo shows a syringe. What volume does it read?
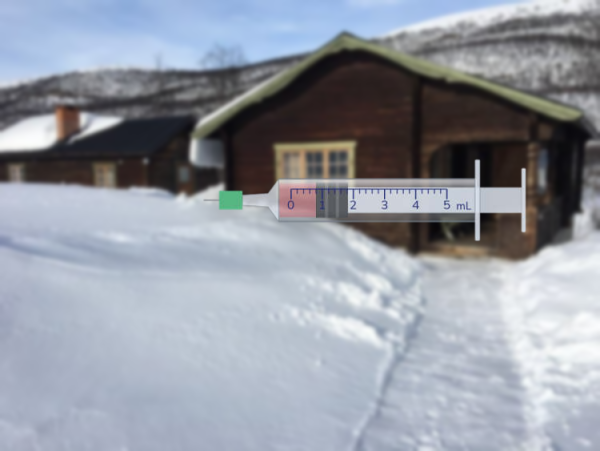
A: 0.8 mL
